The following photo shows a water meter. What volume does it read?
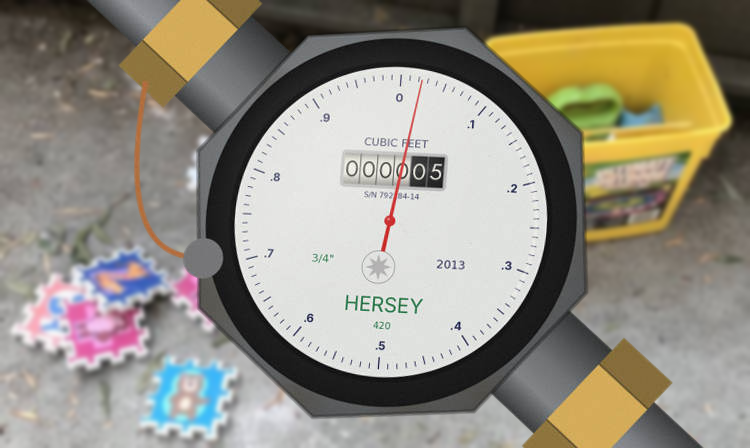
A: 5.02 ft³
